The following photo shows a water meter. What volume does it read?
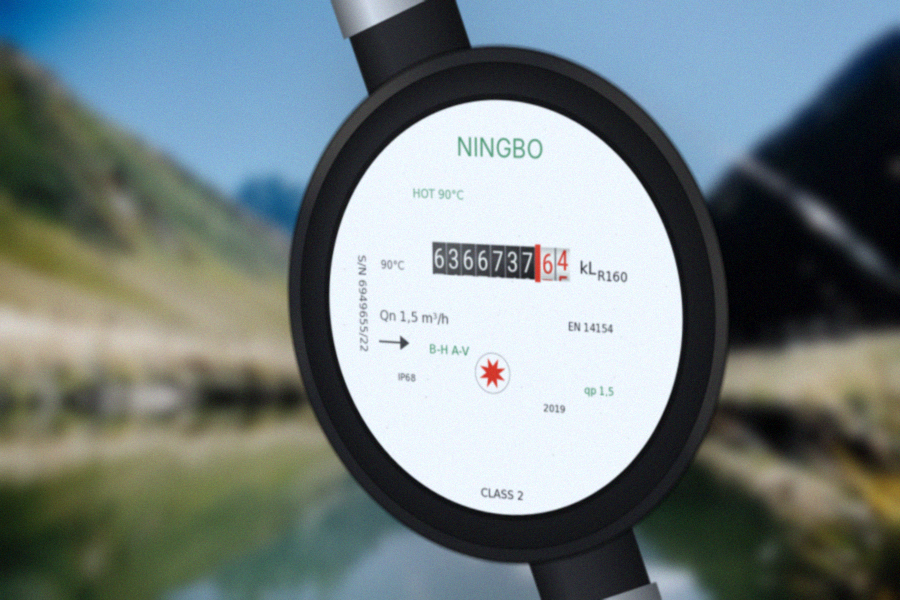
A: 6366737.64 kL
